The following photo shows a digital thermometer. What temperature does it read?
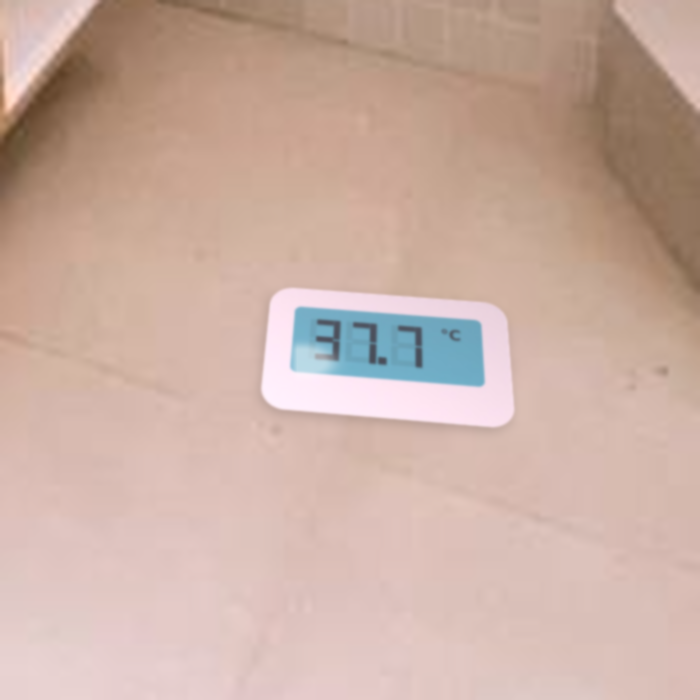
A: 37.7 °C
